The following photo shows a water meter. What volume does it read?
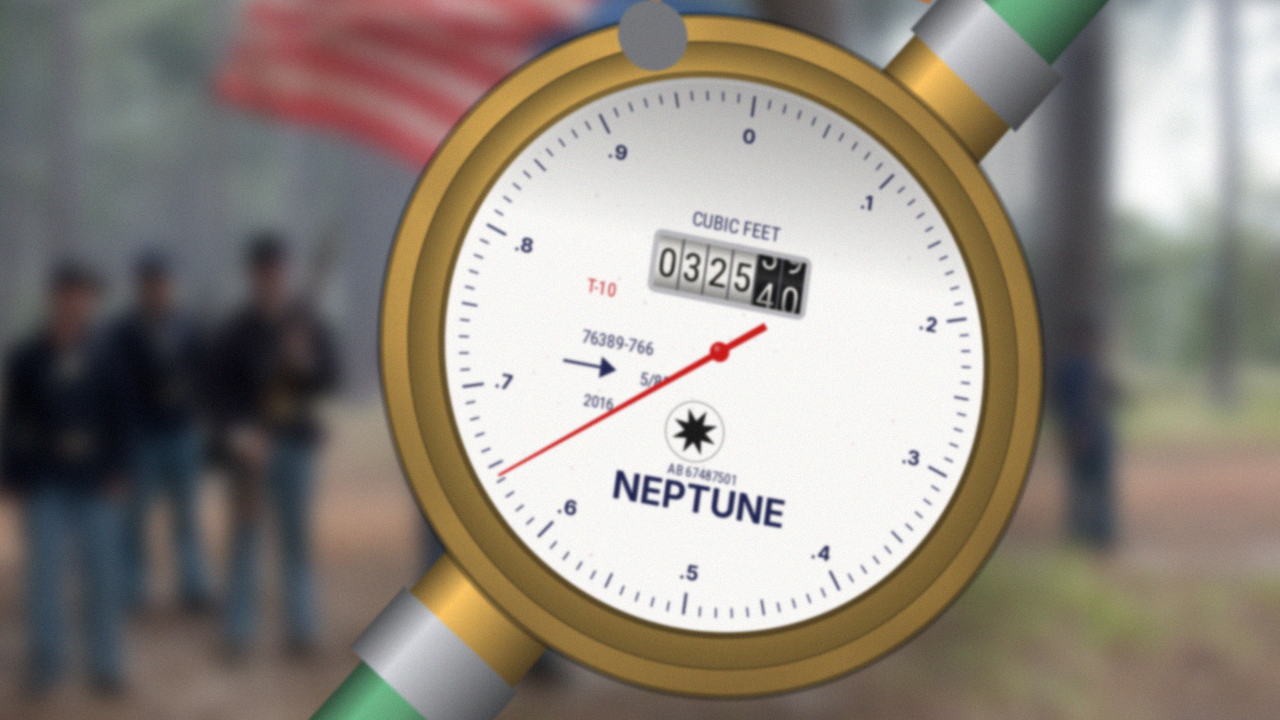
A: 32539.64 ft³
